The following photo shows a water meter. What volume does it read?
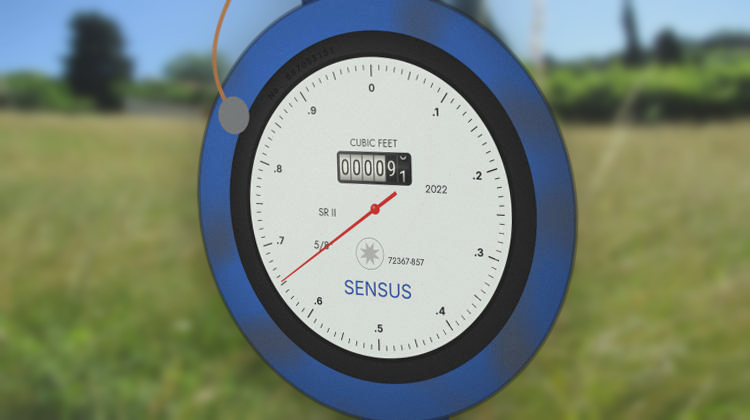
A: 90.65 ft³
